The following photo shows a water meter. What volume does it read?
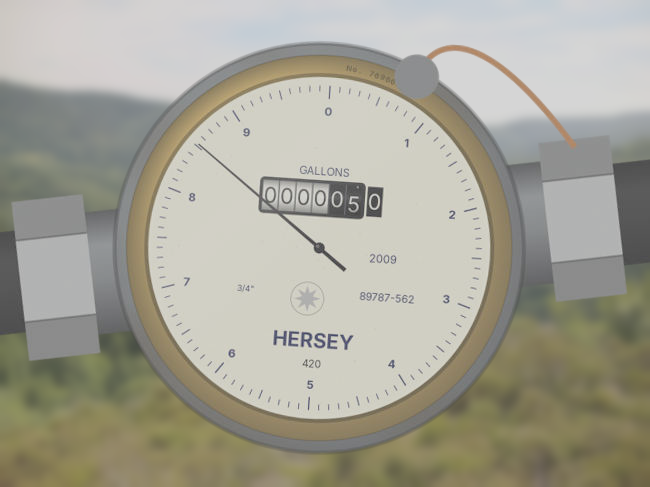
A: 48.5 gal
